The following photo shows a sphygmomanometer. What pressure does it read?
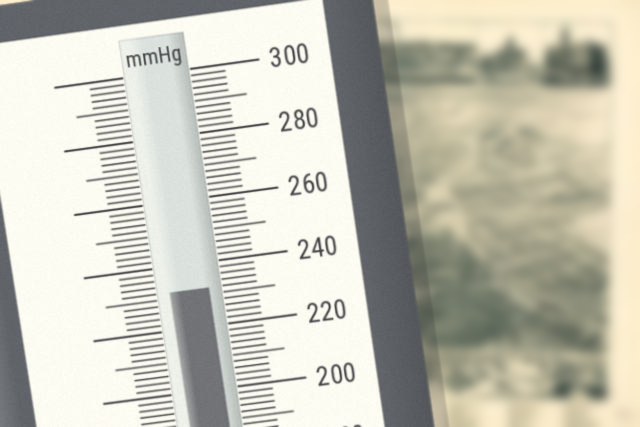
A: 232 mmHg
